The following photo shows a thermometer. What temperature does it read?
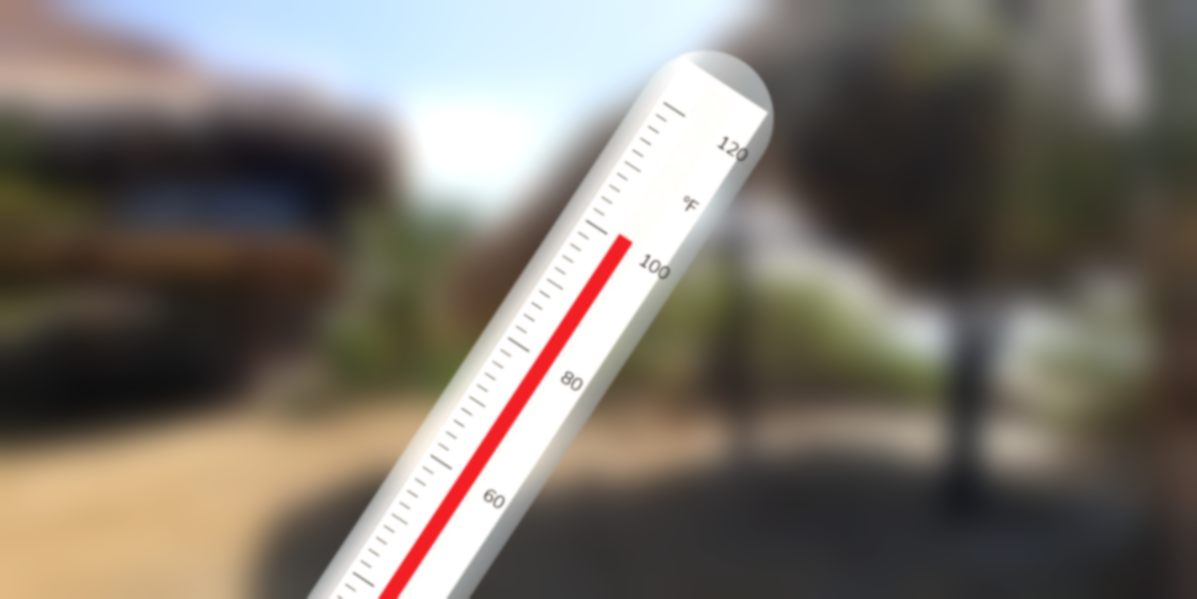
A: 101 °F
